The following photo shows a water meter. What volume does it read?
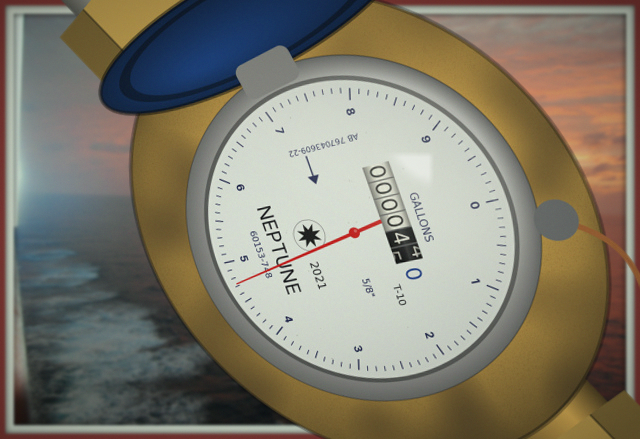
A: 444.7 gal
